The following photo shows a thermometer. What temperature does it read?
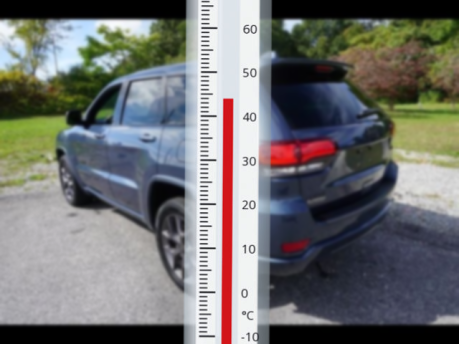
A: 44 °C
